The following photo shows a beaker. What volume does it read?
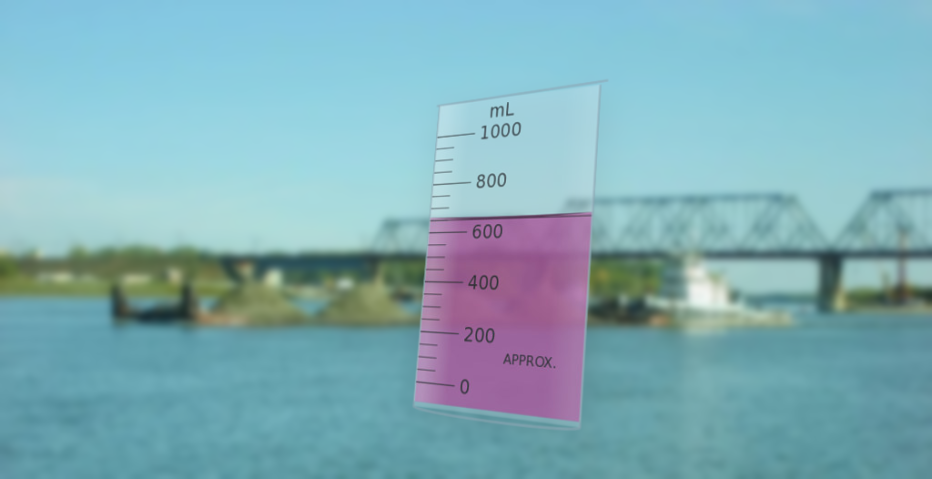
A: 650 mL
